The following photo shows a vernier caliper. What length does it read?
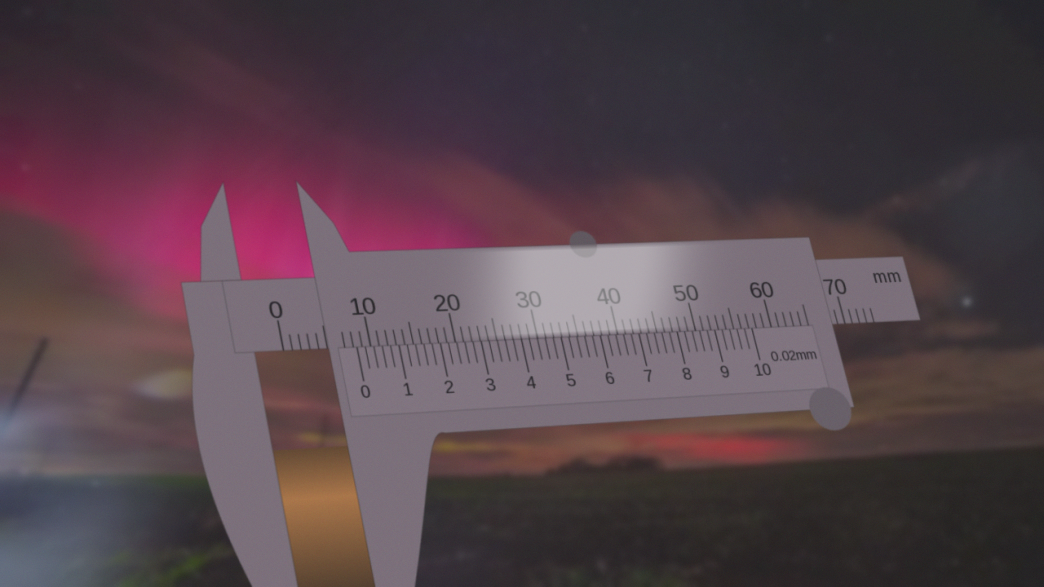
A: 8.4 mm
